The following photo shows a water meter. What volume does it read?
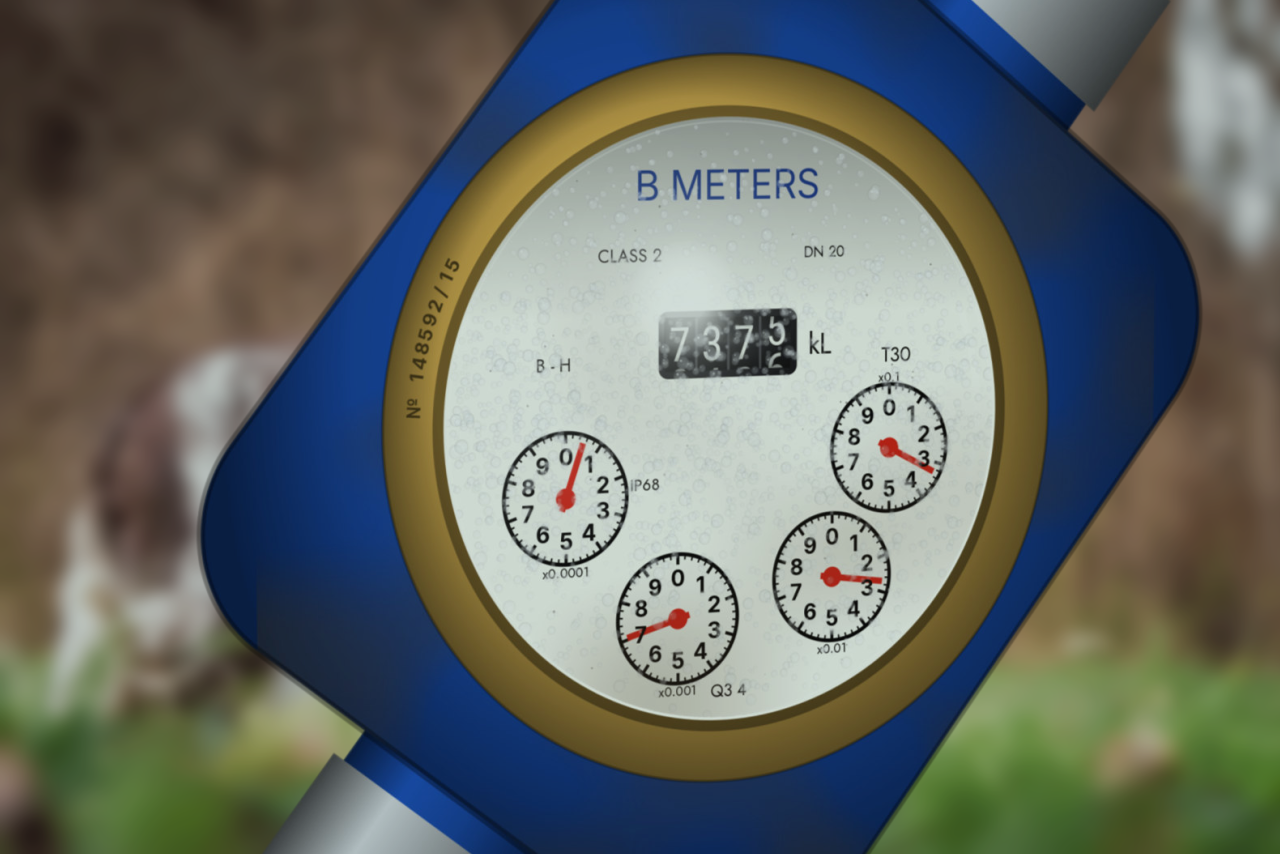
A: 7375.3270 kL
